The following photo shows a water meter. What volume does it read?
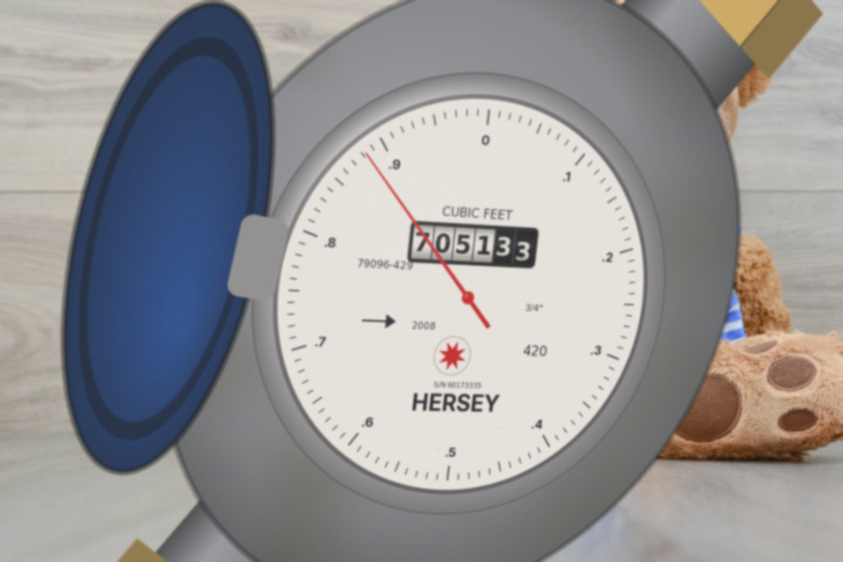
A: 705132.88 ft³
